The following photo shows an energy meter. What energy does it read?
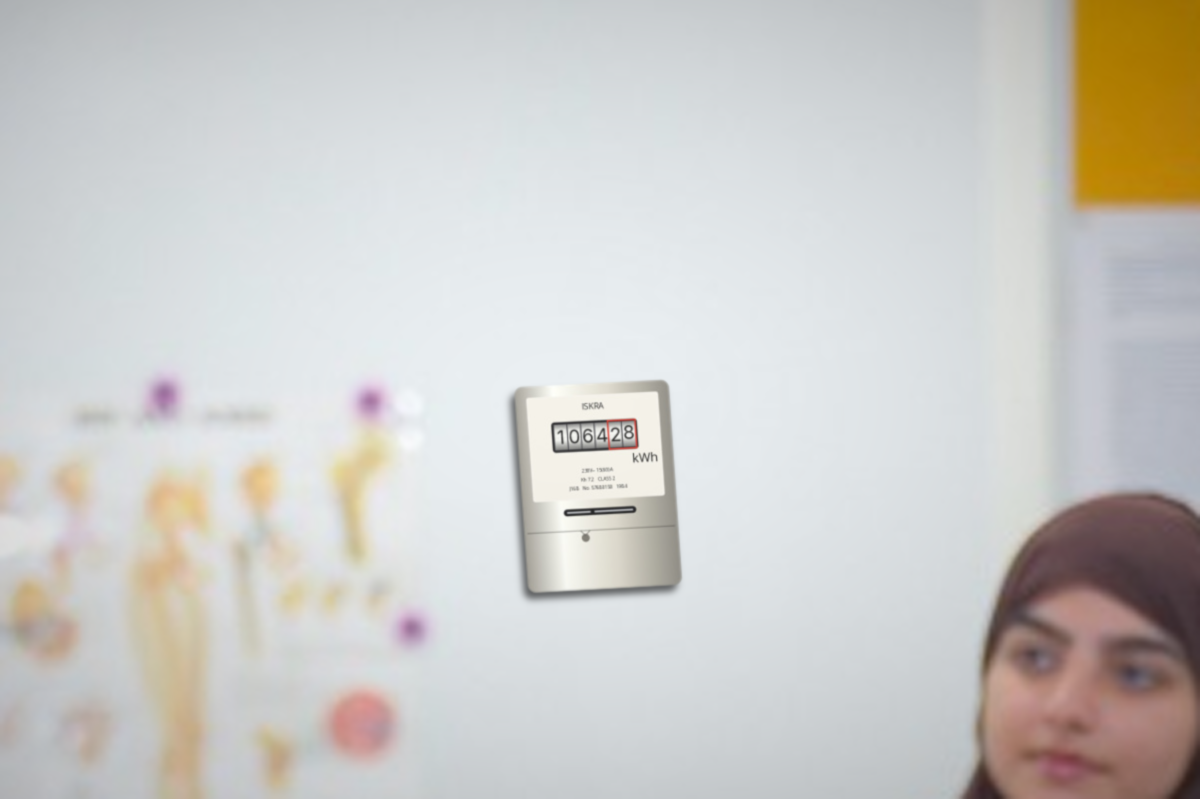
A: 1064.28 kWh
